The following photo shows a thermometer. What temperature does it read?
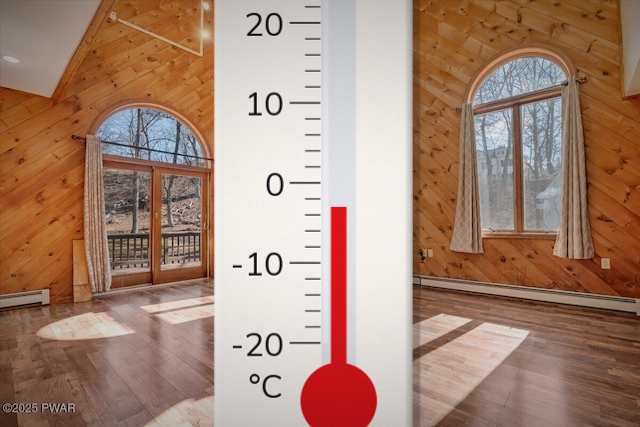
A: -3 °C
